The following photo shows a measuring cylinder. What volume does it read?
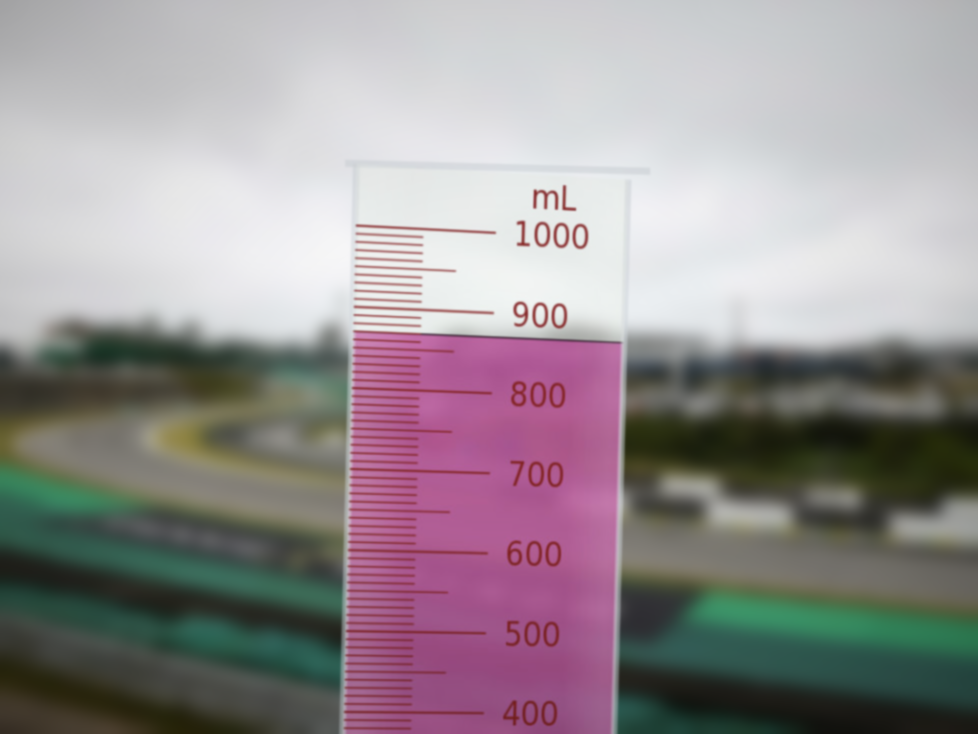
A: 870 mL
